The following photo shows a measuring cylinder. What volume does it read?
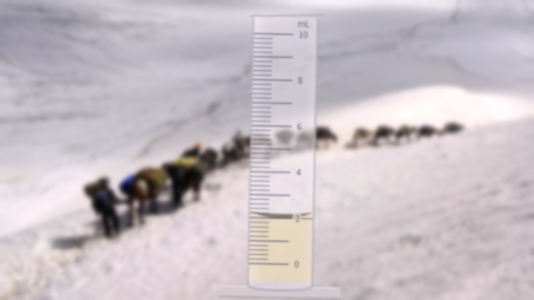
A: 2 mL
